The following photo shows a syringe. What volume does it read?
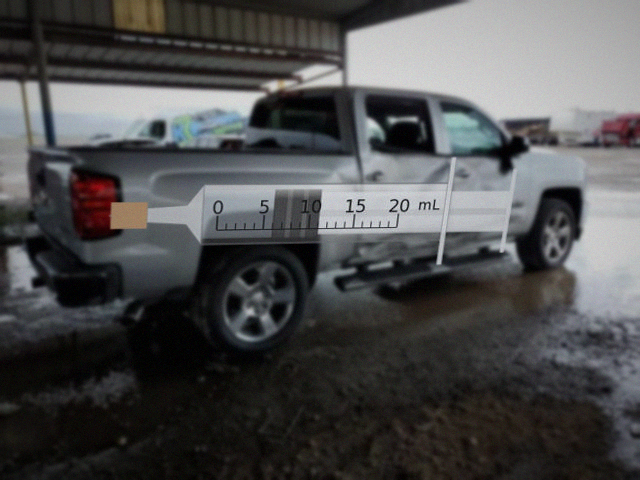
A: 6 mL
